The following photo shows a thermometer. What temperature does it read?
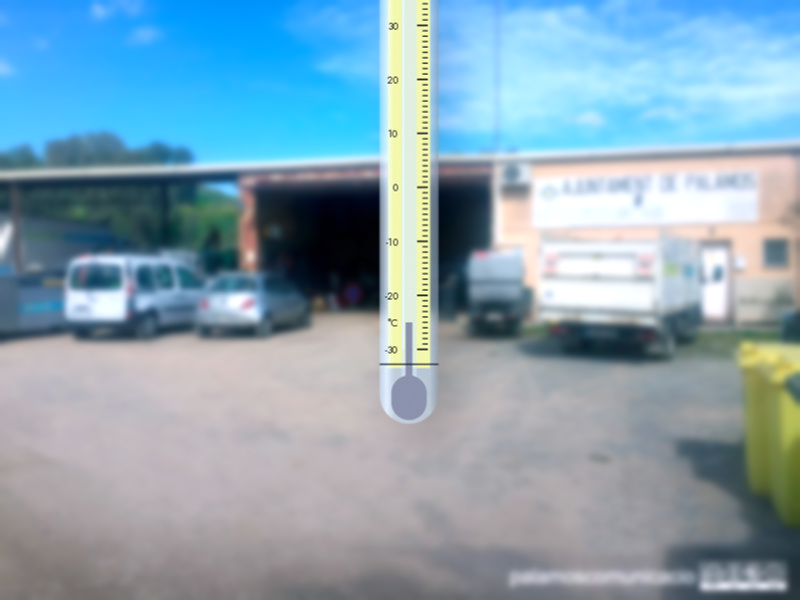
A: -25 °C
